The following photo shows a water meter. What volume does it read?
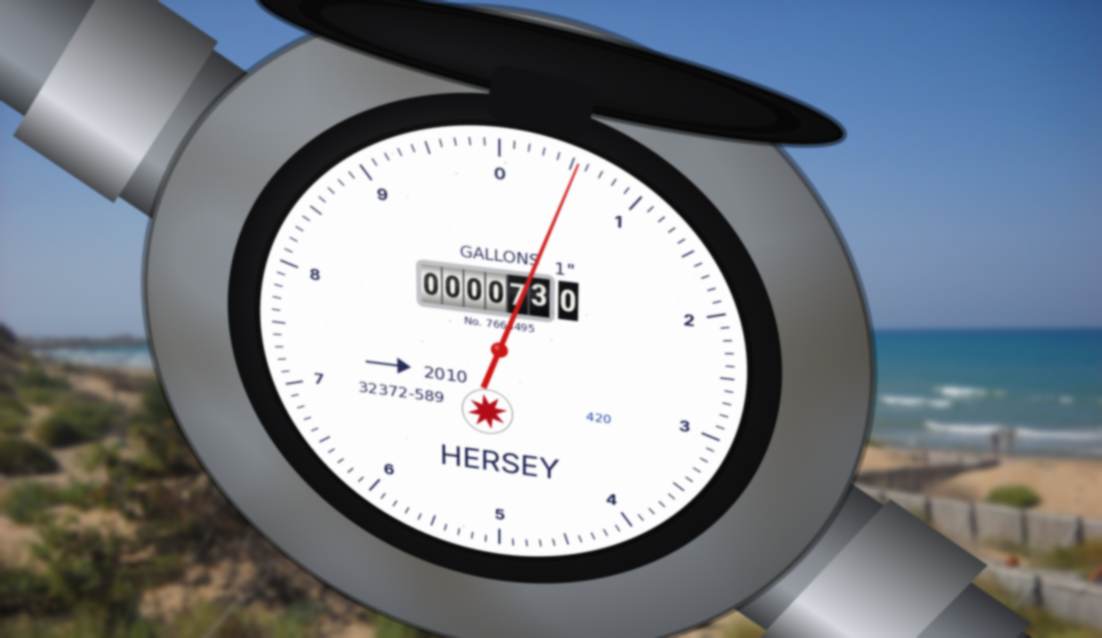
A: 730.5 gal
